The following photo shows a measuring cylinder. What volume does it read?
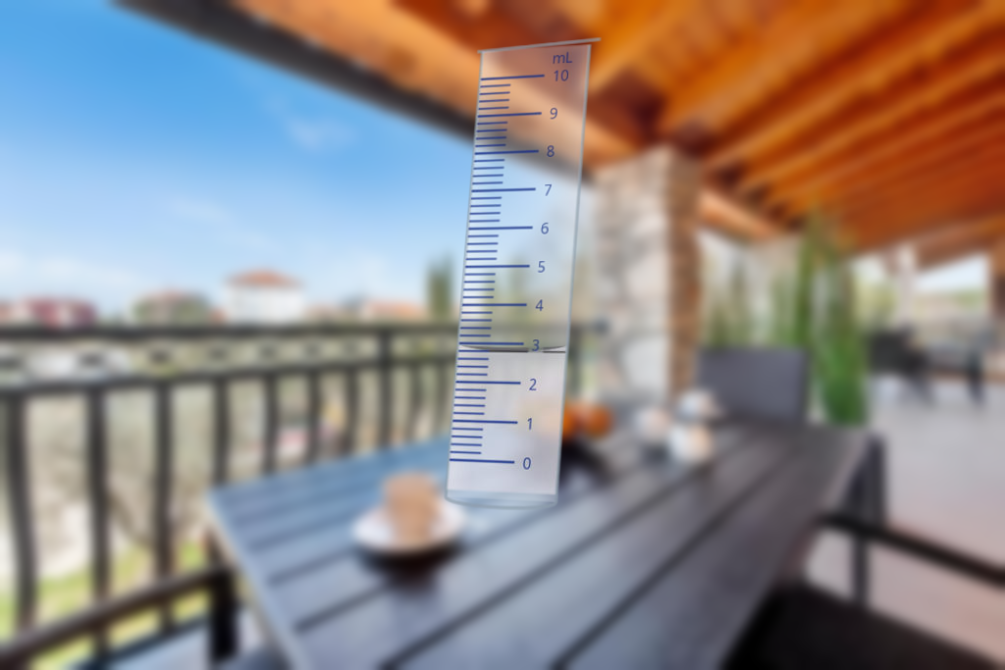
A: 2.8 mL
